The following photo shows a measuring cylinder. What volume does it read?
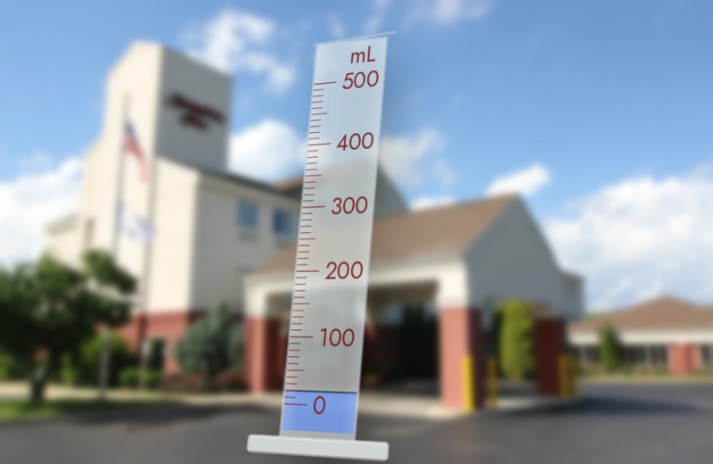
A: 20 mL
